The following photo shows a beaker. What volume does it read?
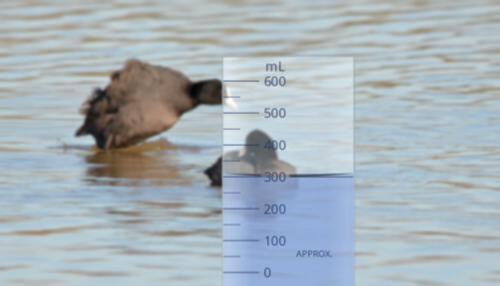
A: 300 mL
